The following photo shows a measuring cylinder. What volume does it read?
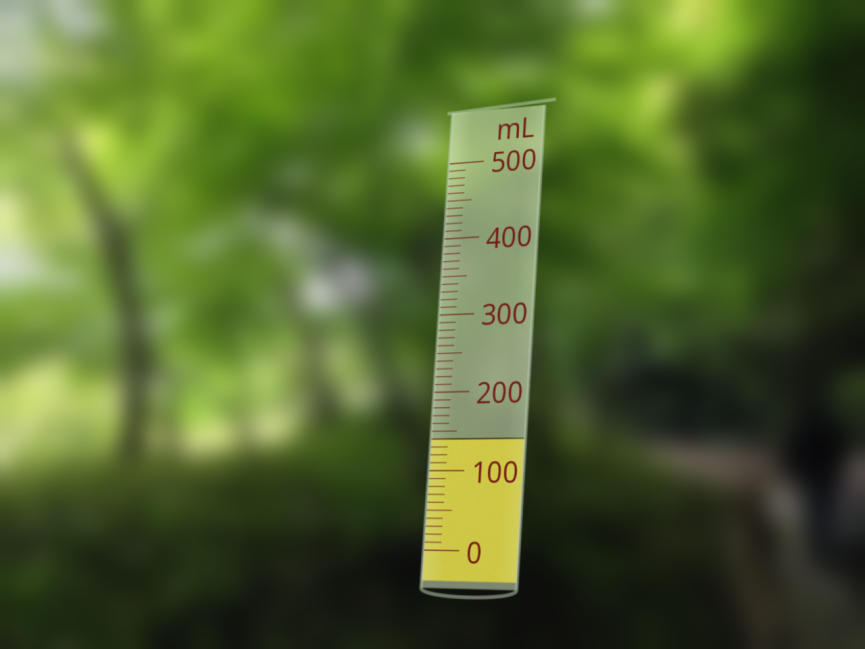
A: 140 mL
